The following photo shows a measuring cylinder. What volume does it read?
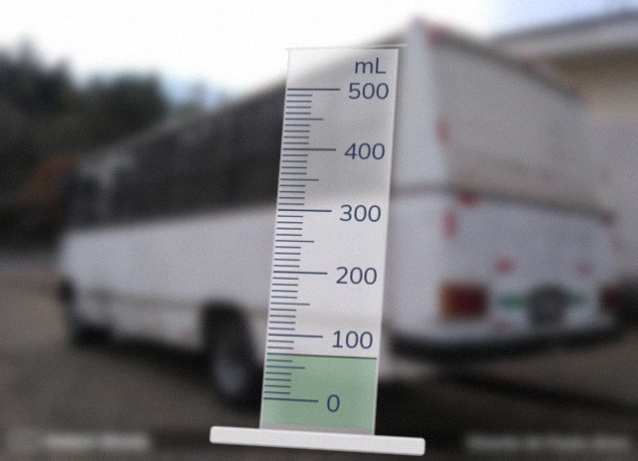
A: 70 mL
